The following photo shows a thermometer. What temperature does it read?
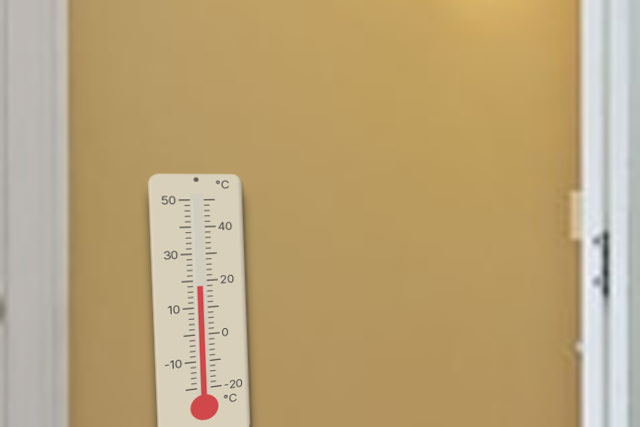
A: 18 °C
